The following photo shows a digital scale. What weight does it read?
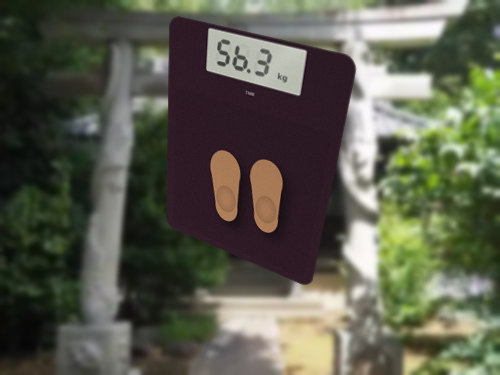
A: 56.3 kg
